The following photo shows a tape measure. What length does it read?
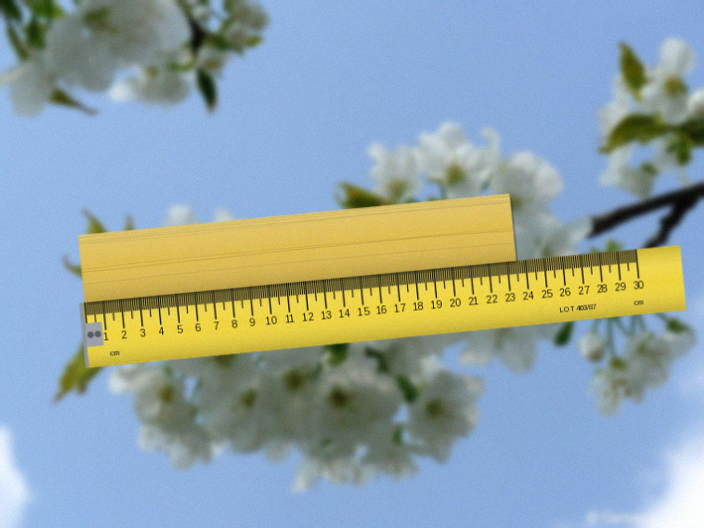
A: 23.5 cm
